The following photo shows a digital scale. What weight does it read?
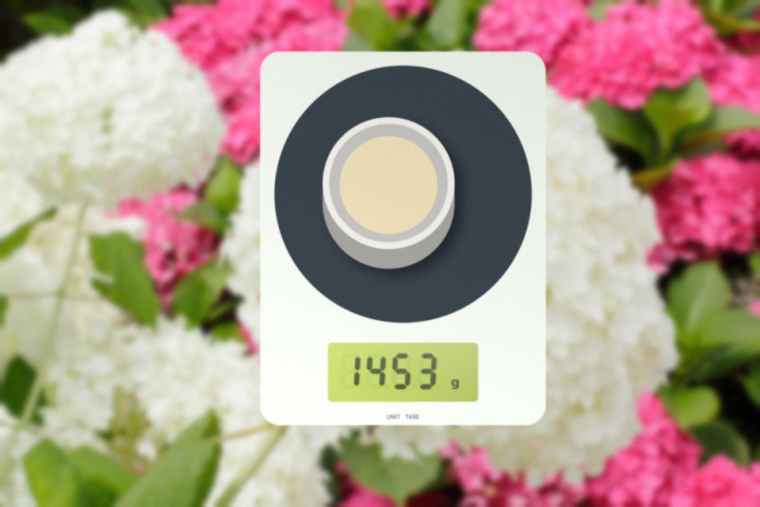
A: 1453 g
